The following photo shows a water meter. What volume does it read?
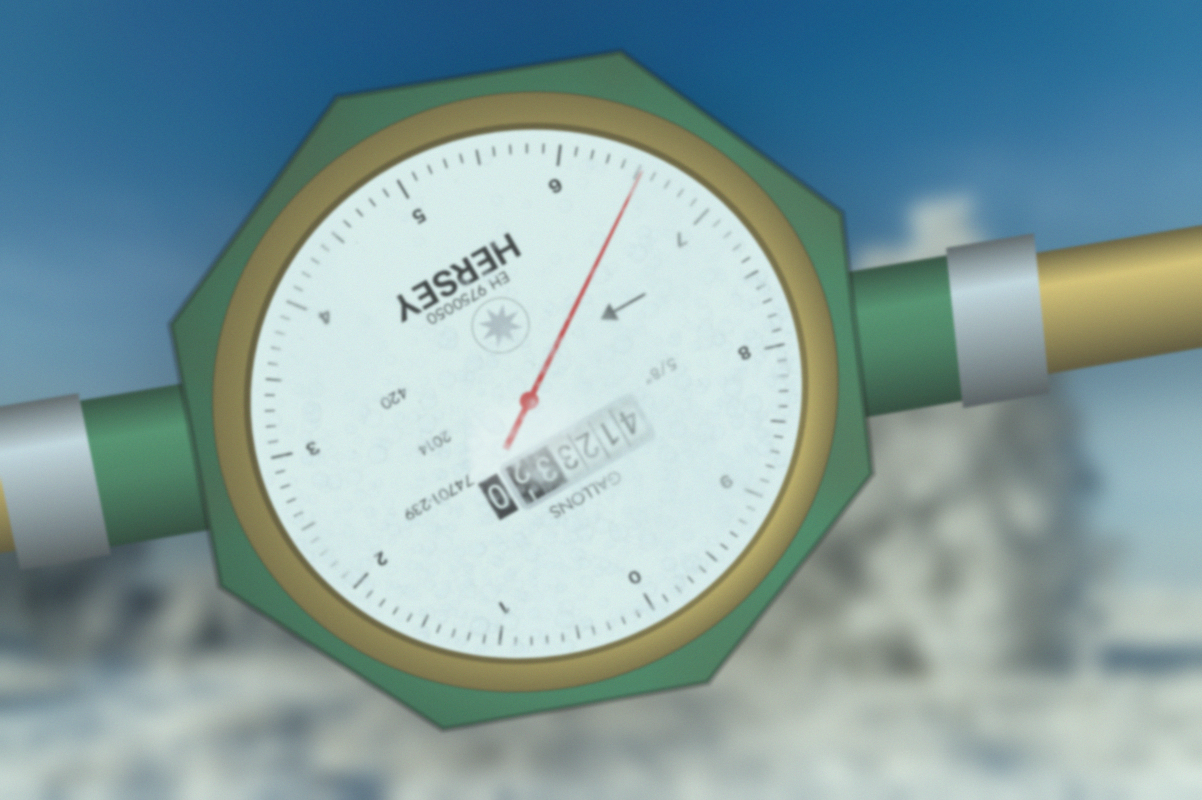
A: 4123316.5 gal
